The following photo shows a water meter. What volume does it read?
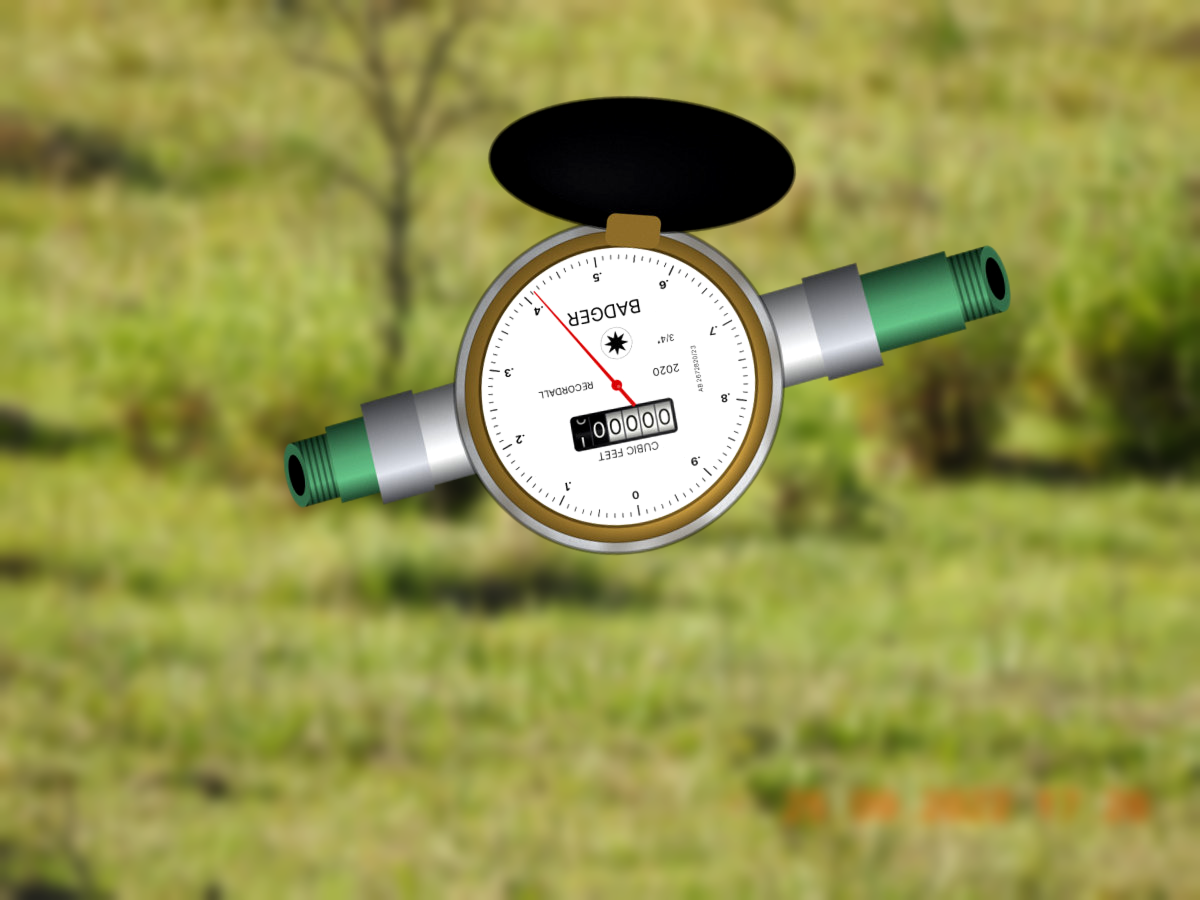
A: 1.41 ft³
